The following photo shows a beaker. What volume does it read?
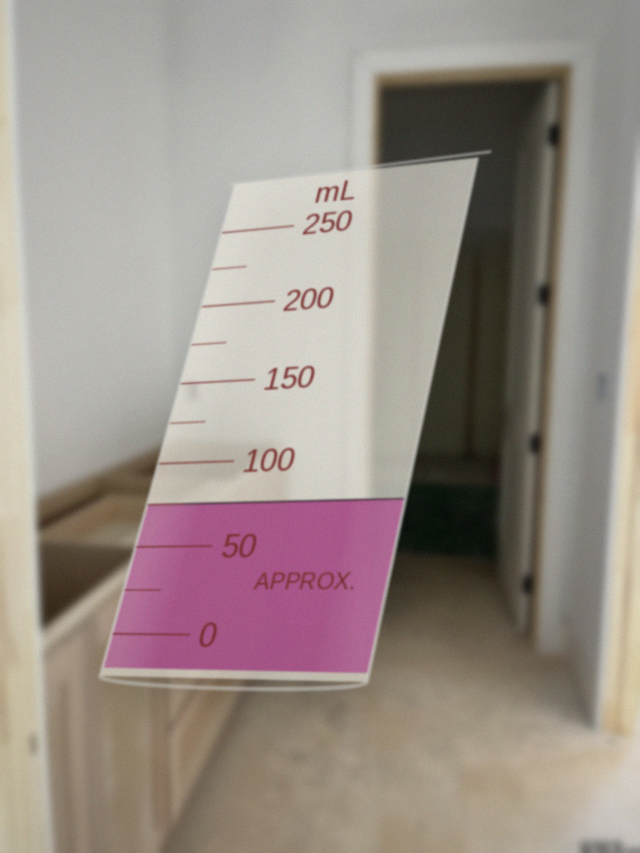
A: 75 mL
